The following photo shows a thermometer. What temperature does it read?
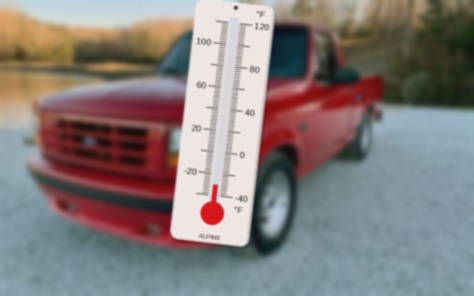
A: -30 °F
